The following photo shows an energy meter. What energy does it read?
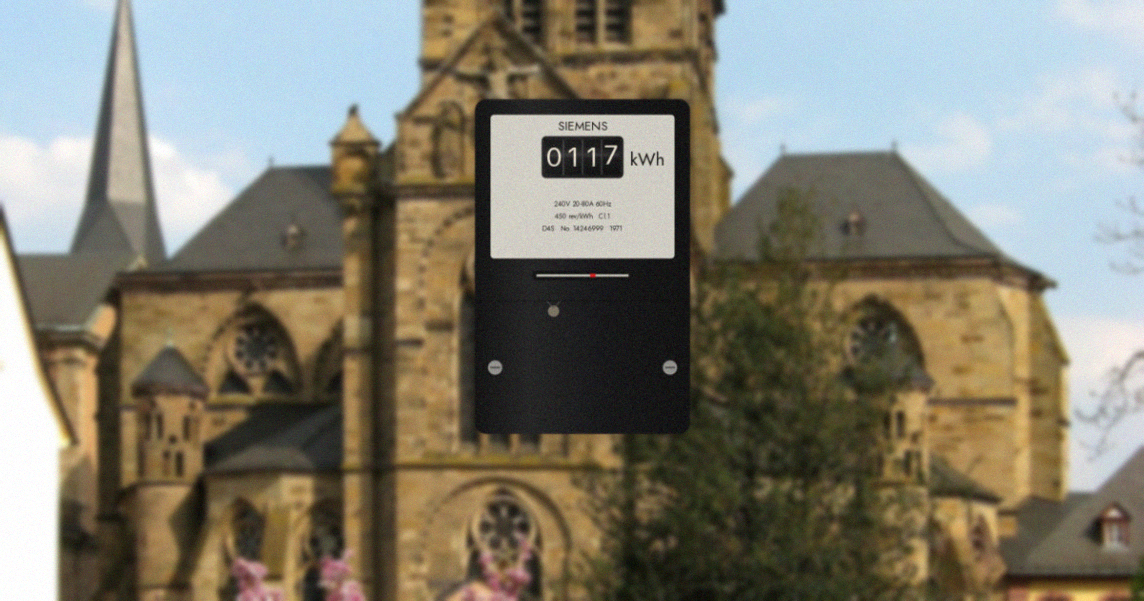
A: 117 kWh
